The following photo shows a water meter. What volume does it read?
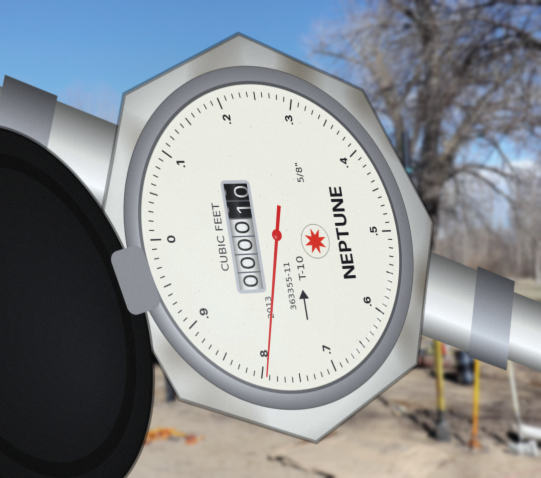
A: 9.79 ft³
